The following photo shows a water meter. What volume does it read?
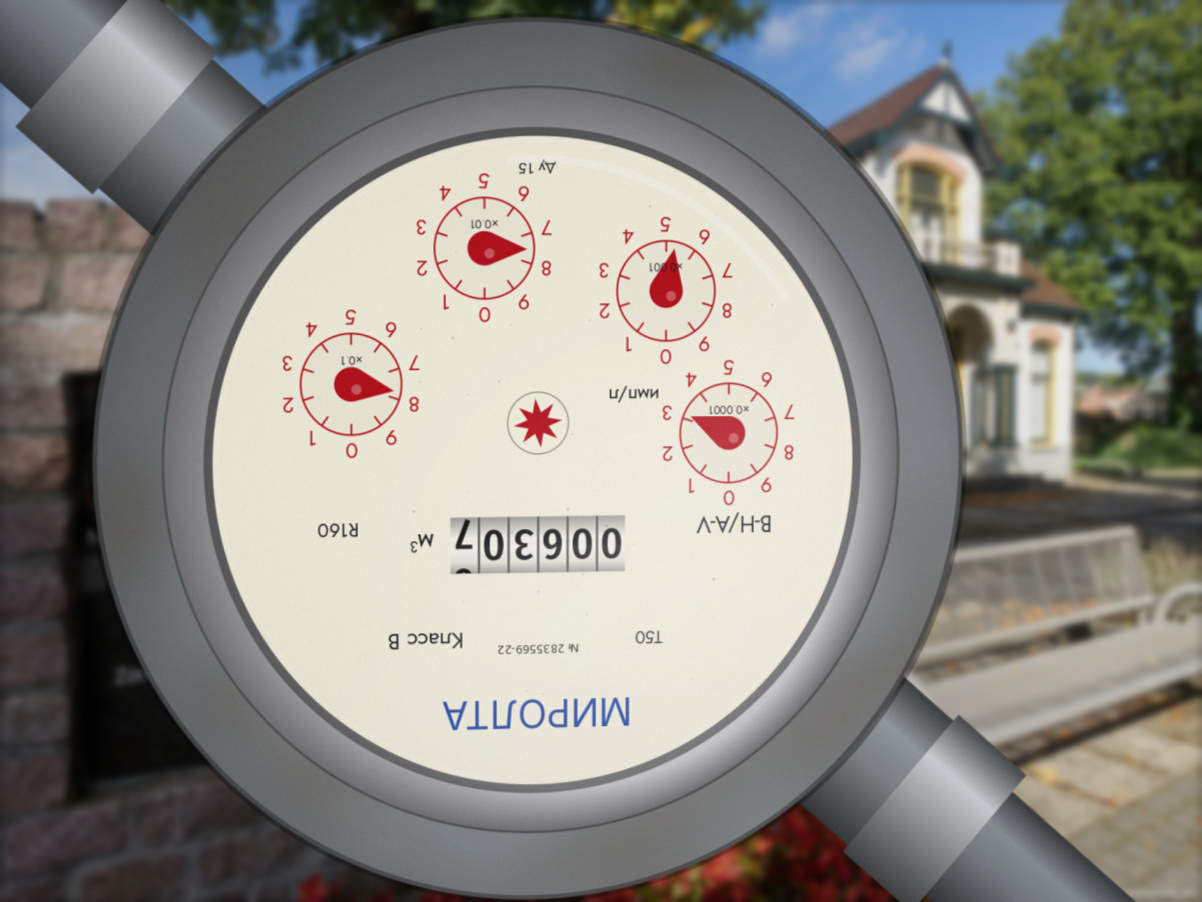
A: 6306.7753 m³
